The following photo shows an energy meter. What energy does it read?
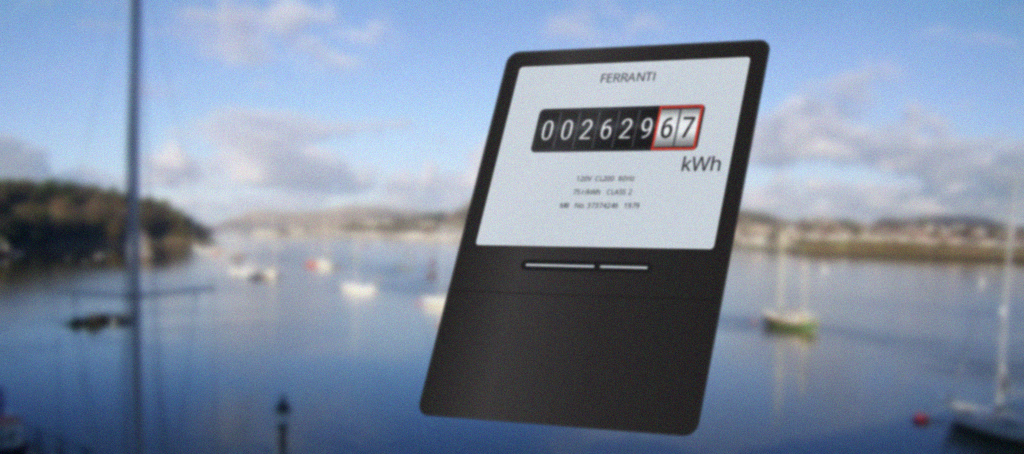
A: 2629.67 kWh
